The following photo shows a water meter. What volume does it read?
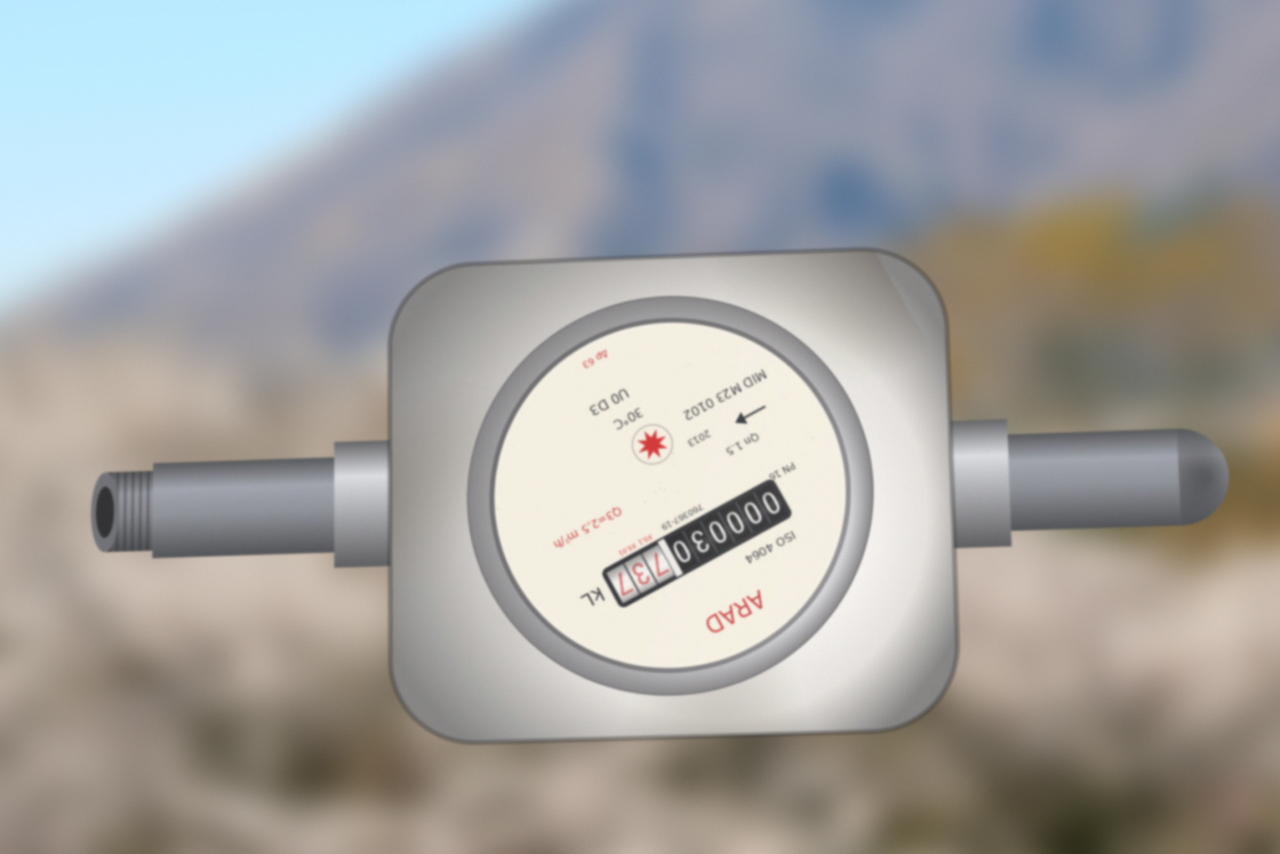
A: 30.737 kL
